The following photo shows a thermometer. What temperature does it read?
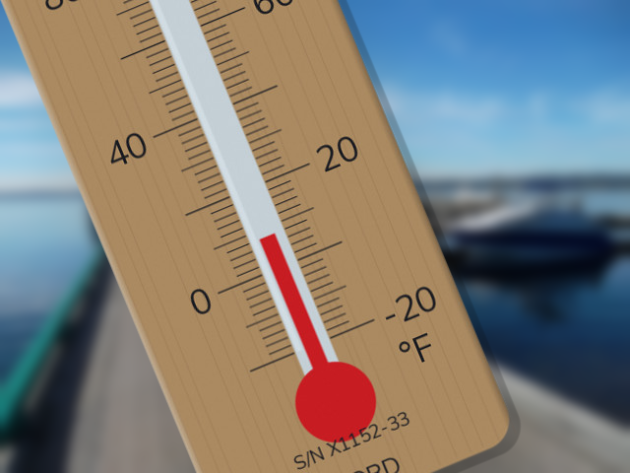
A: 8 °F
